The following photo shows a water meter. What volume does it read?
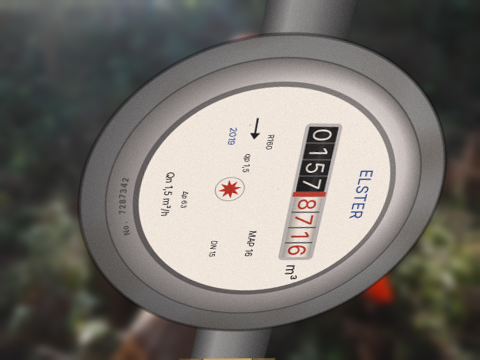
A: 157.8716 m³
